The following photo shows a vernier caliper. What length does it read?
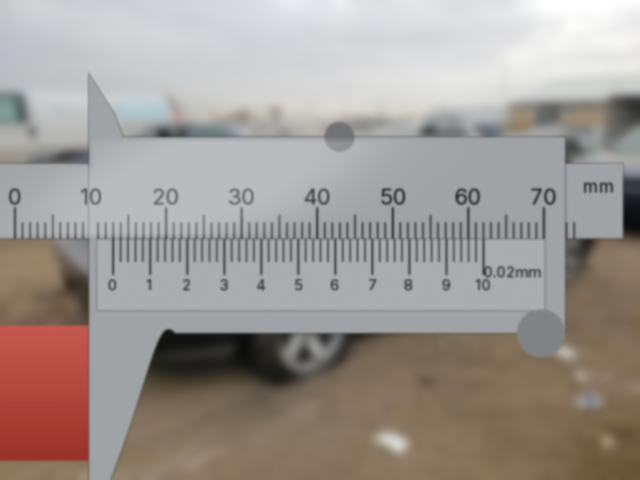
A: 13.0 mm
